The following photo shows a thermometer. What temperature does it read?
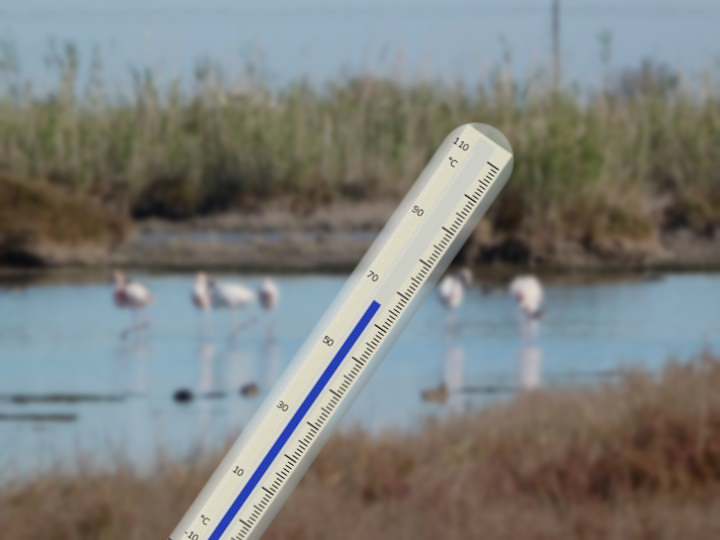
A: 65 °C
